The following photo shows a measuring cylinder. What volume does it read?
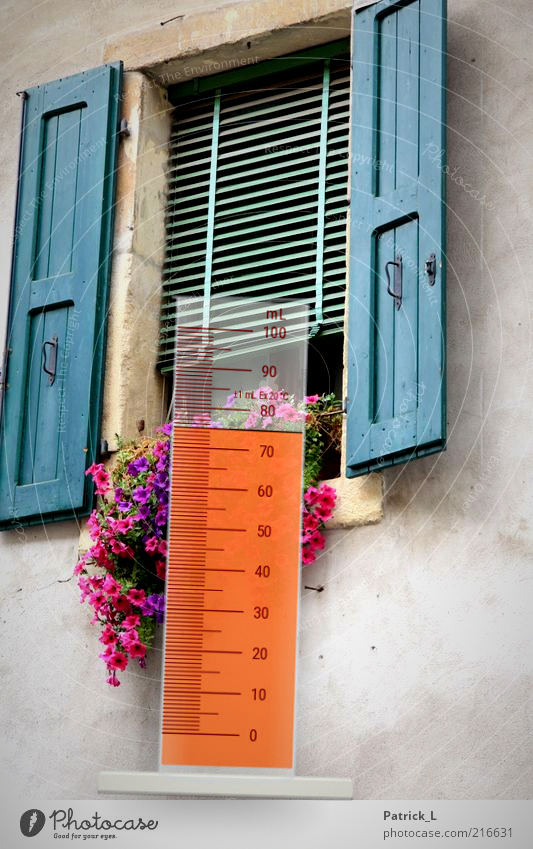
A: 75 mL
